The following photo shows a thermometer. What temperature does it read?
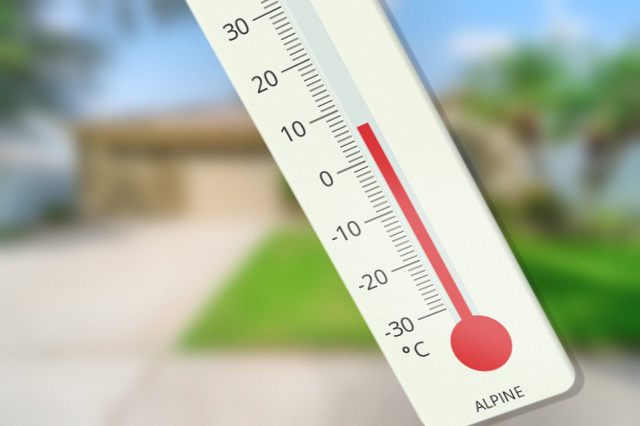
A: 6 °C
